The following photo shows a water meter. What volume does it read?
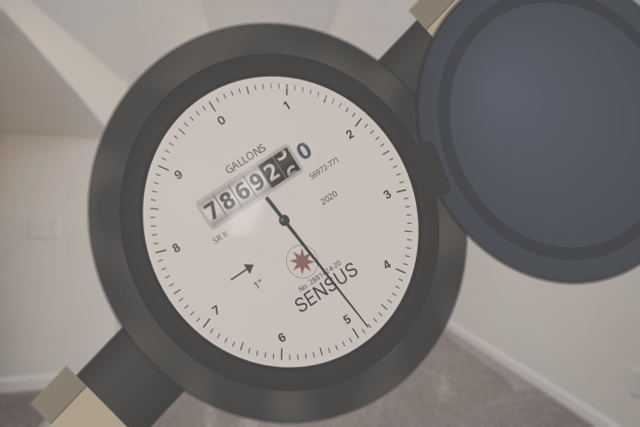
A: 7869254.8 gal
